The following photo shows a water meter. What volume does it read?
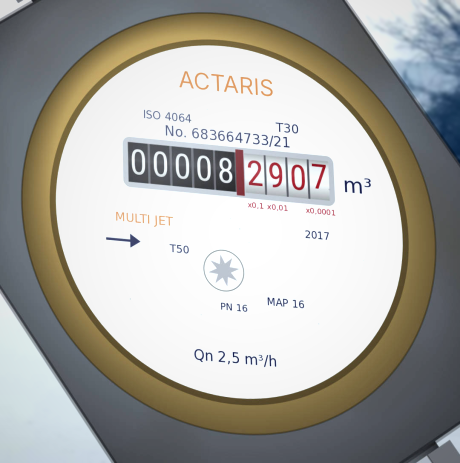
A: 8.2907 m³
